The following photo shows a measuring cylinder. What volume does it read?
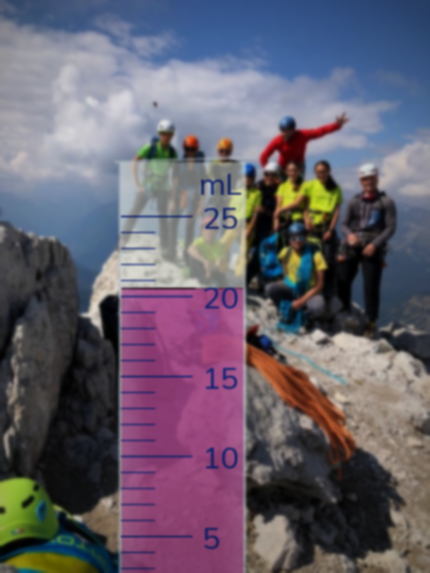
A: 20.5 mL
